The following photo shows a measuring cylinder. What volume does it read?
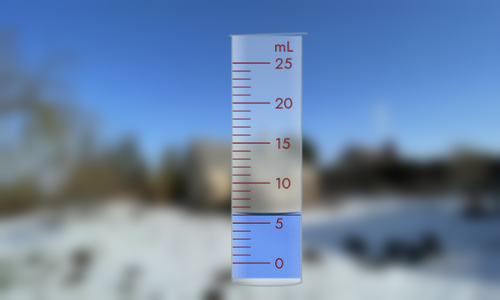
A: 6 mL
